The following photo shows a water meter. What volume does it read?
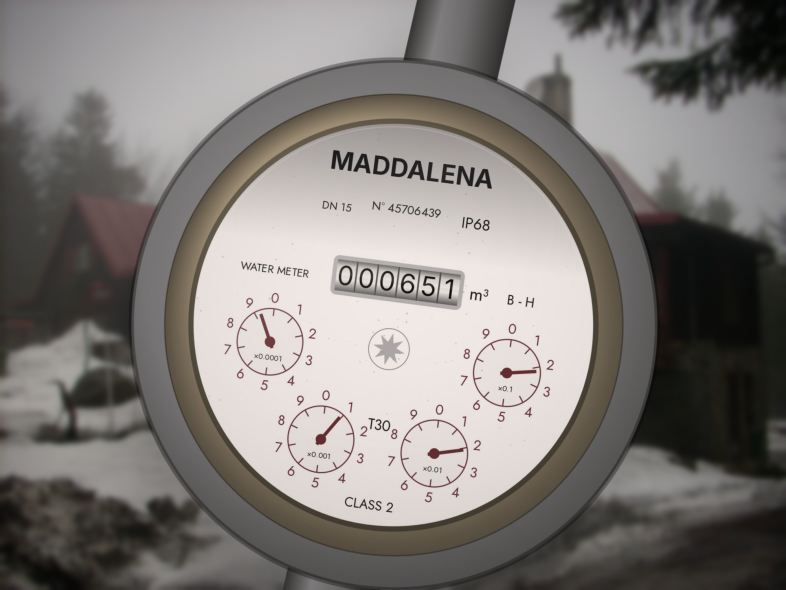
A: 651.2209 m³
